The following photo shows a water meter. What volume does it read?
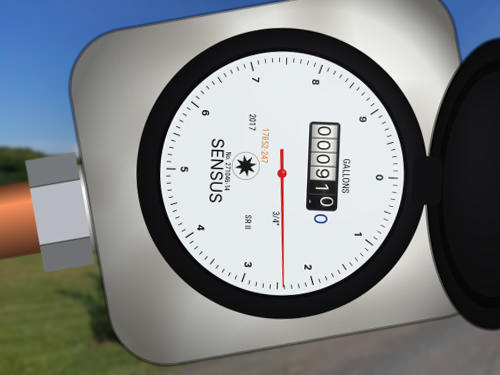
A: 9102.4 gal
